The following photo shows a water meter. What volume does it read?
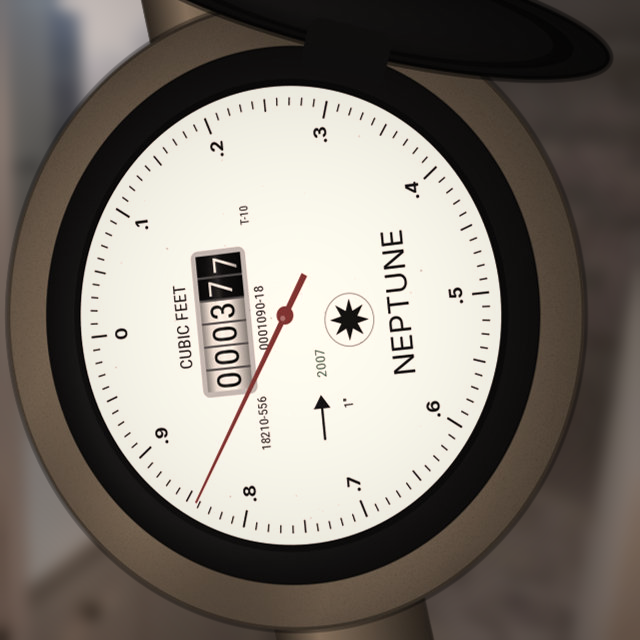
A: 376.84 ft³
